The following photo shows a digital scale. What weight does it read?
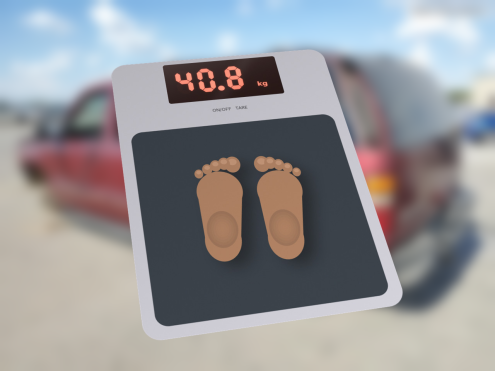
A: 40.8 kg
